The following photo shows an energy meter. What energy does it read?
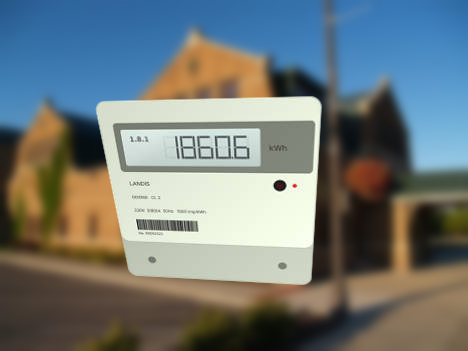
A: 1860.6 kWh
